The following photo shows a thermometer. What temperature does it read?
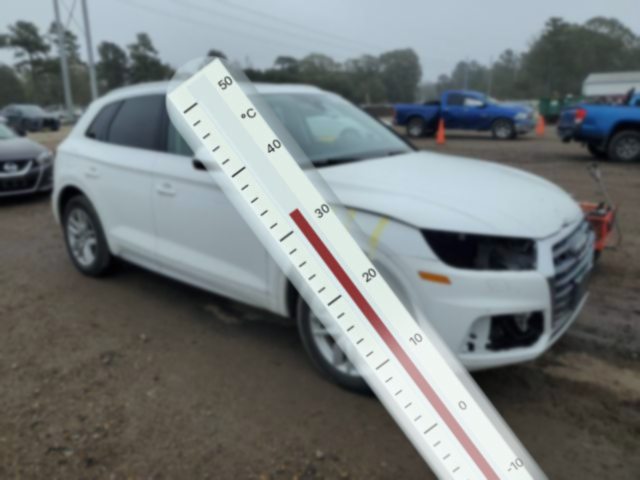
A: 32 °C
